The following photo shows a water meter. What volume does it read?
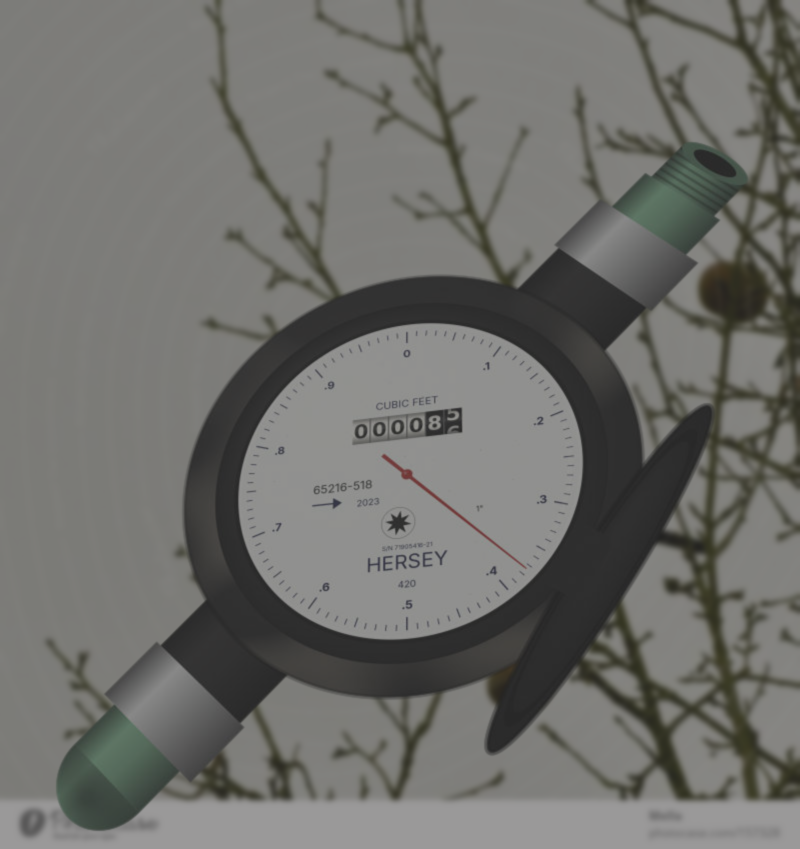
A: 85.37 ft³
